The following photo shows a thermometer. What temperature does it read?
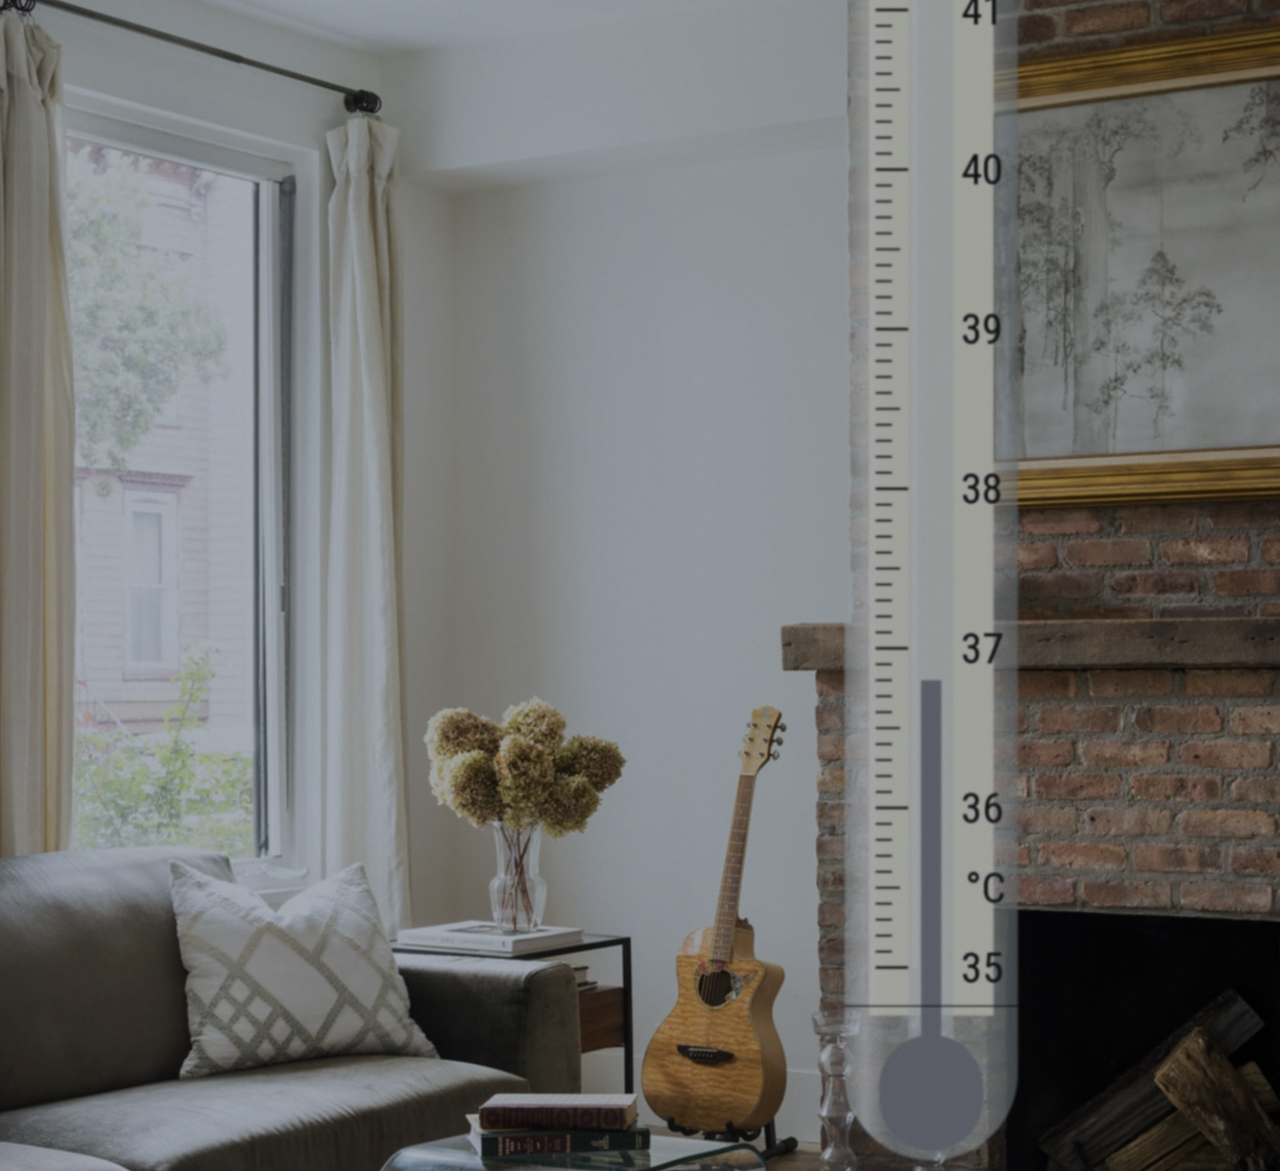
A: 36.8 °C
